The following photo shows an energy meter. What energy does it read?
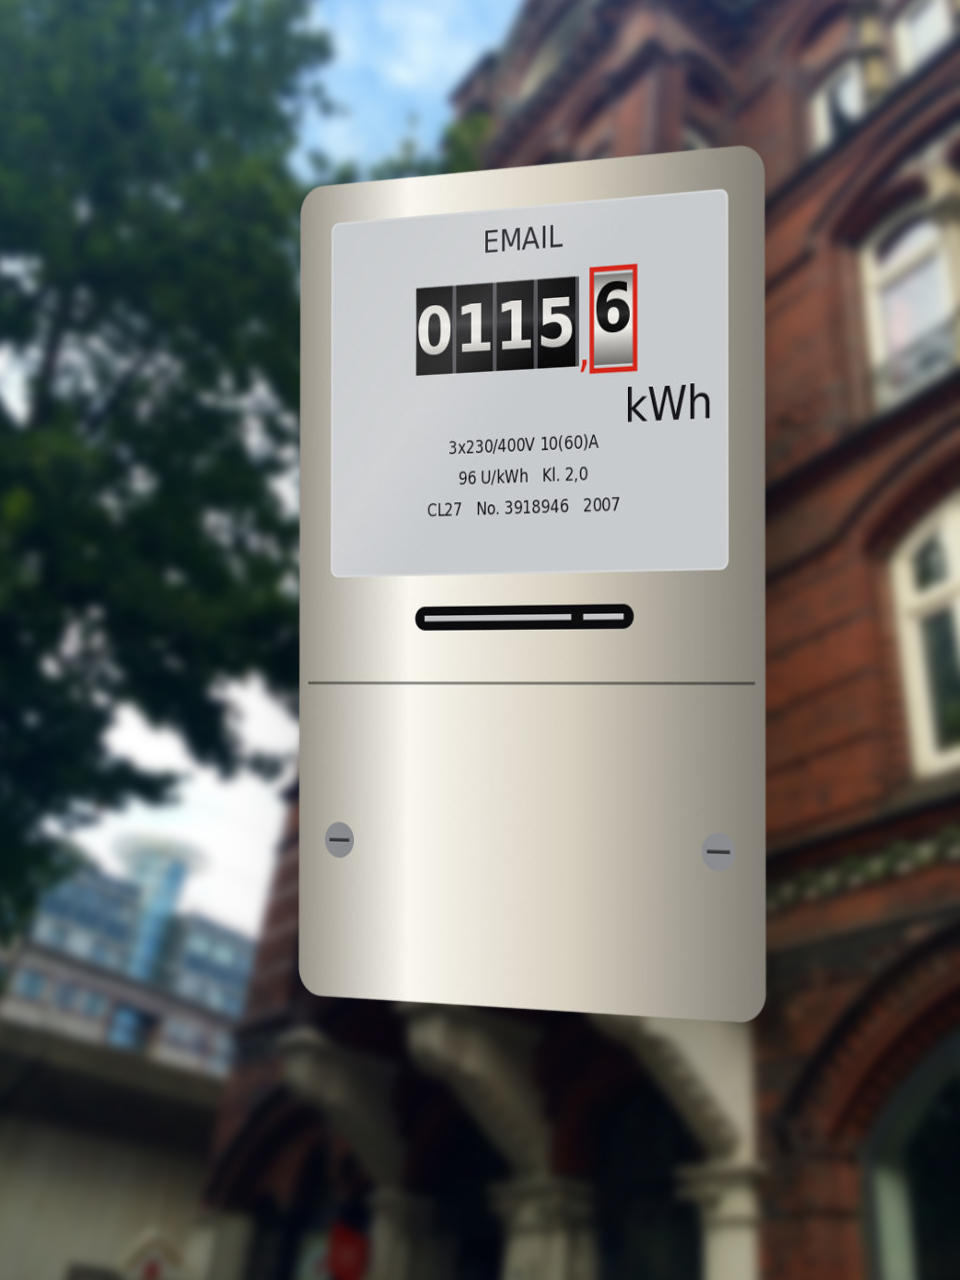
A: 115.6 kWh
